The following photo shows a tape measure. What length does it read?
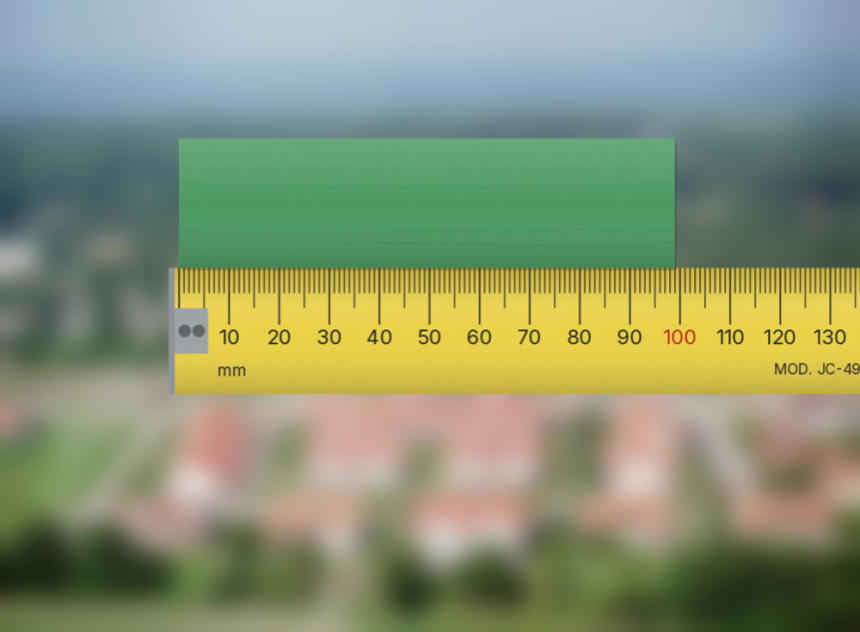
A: 99 mm
